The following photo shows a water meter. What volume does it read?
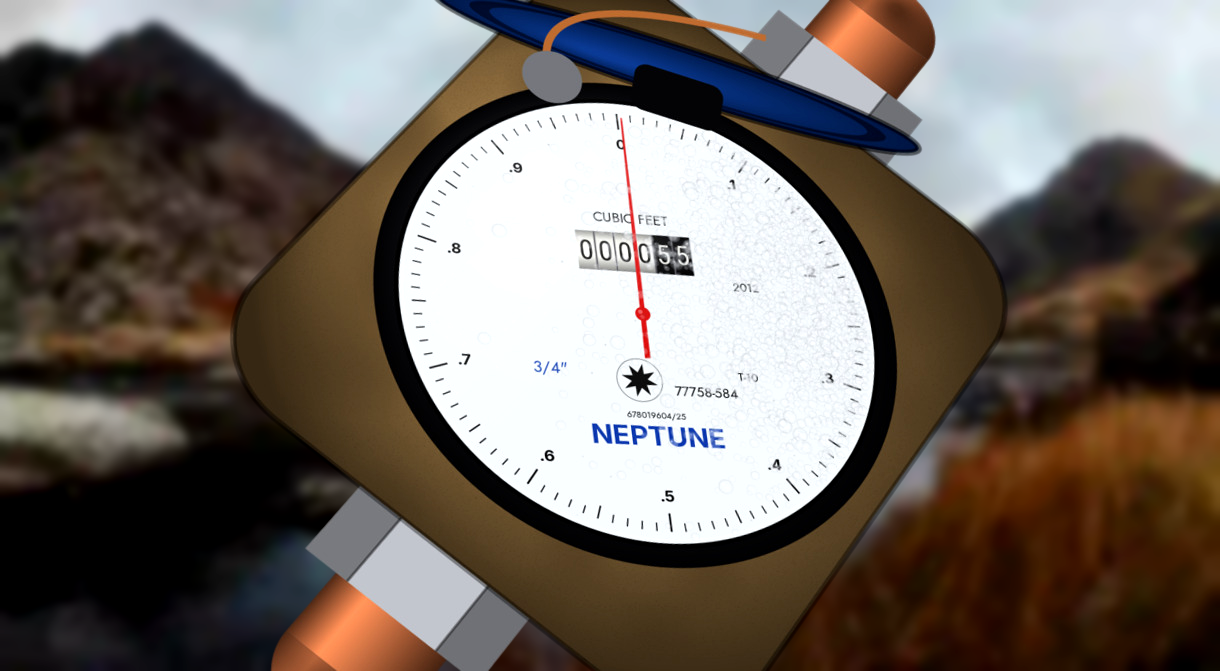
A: 55.00 ft³
